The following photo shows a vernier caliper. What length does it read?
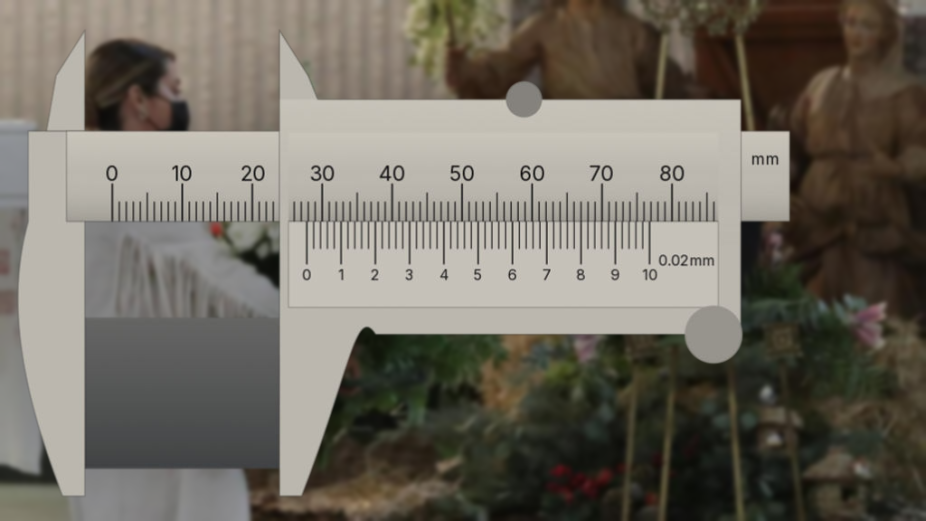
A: 27.8 mm
